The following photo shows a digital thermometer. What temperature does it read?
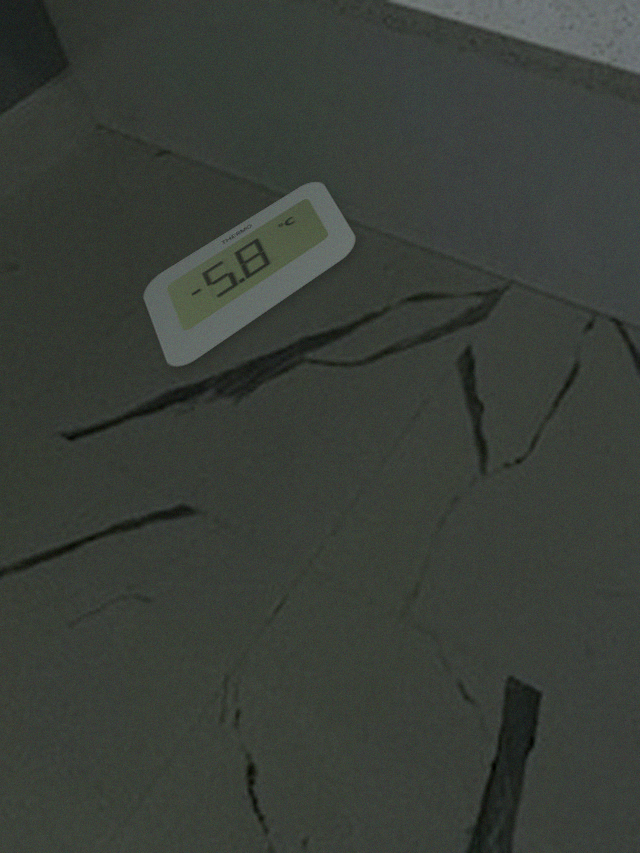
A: -5.8 °C
